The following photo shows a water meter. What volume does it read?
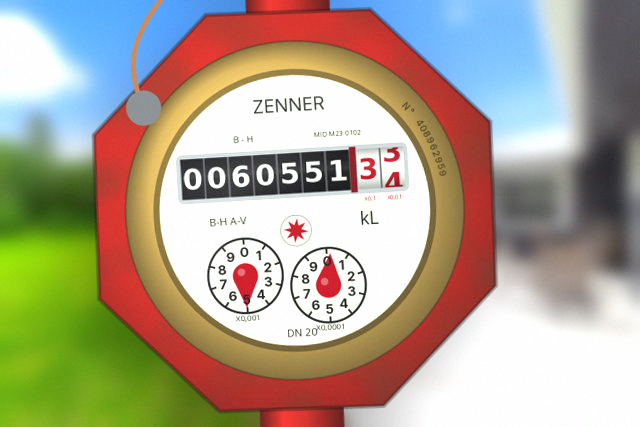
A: 60551.3350 kL
